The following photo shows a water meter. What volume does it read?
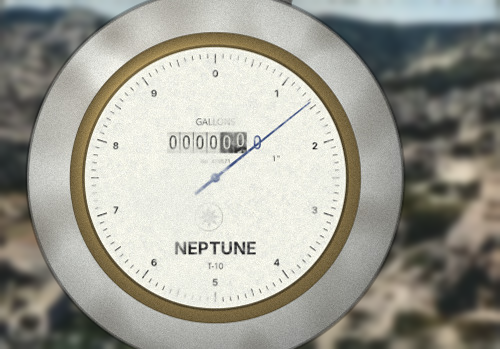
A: 1.4 gal
